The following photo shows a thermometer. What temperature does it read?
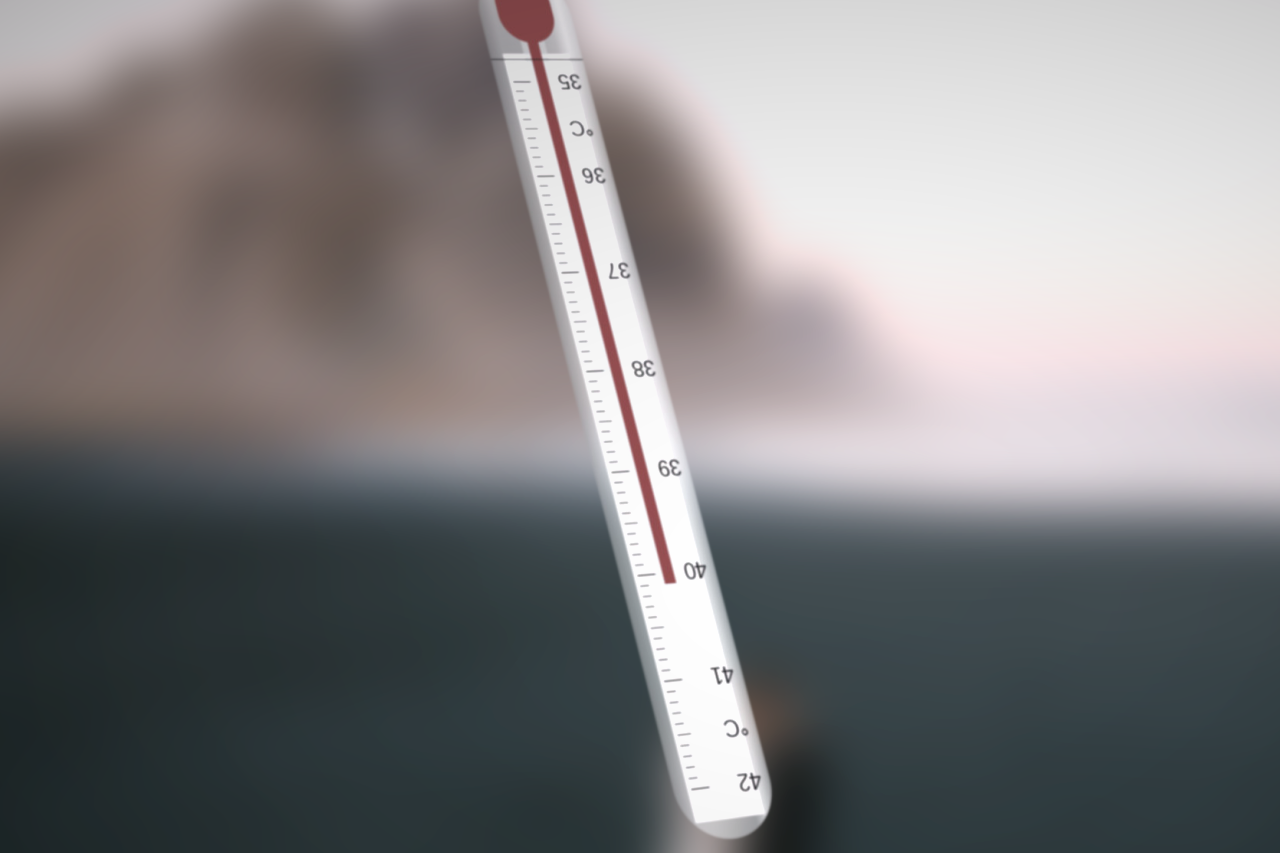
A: 40.1 °C
